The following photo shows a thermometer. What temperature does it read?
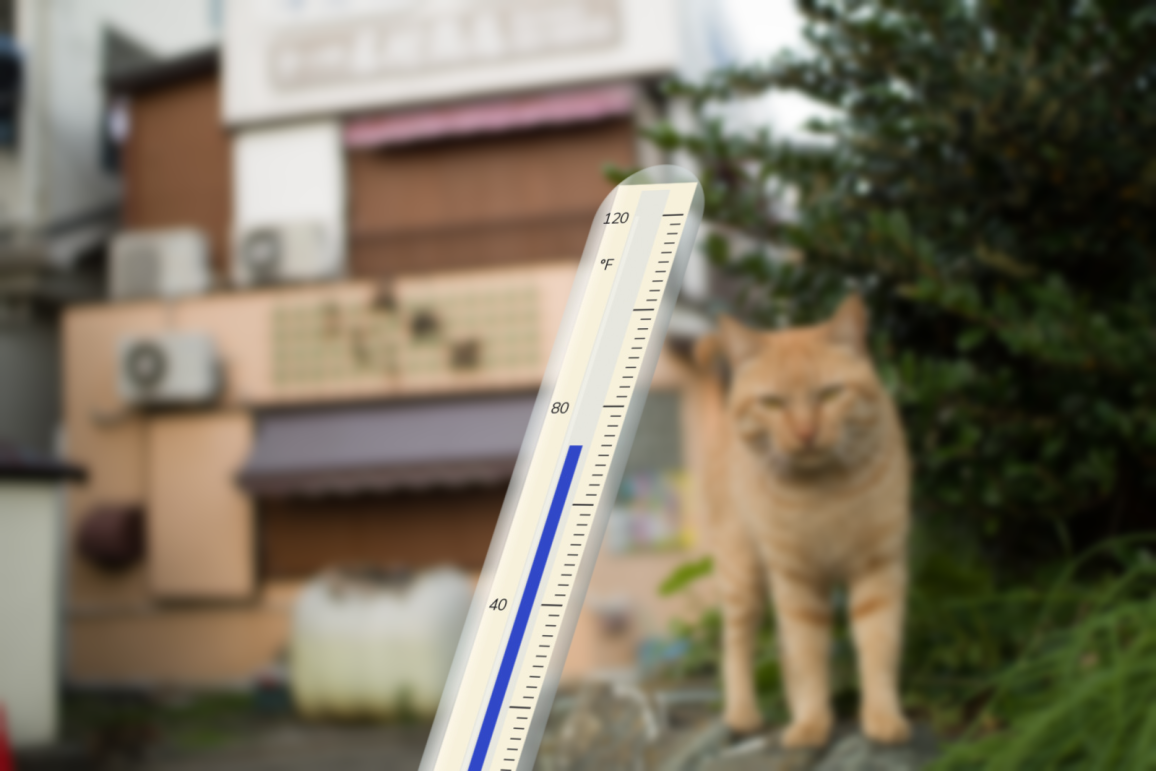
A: 72 °F
